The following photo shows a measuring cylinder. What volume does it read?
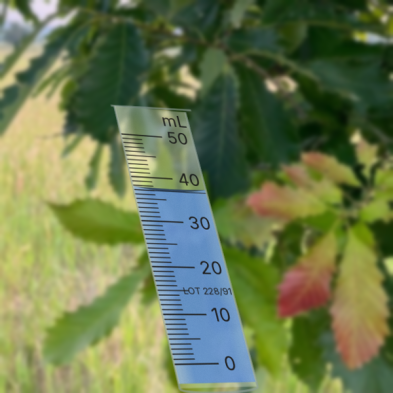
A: 37 mL
